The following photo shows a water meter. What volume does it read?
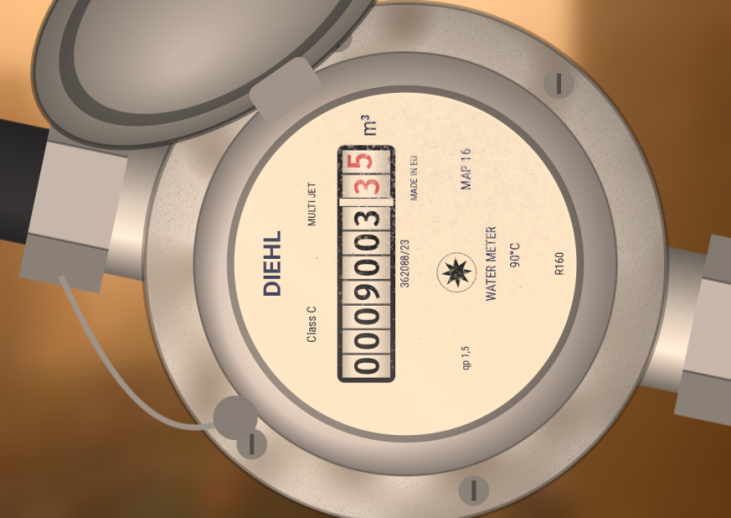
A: 9003.35 m³
